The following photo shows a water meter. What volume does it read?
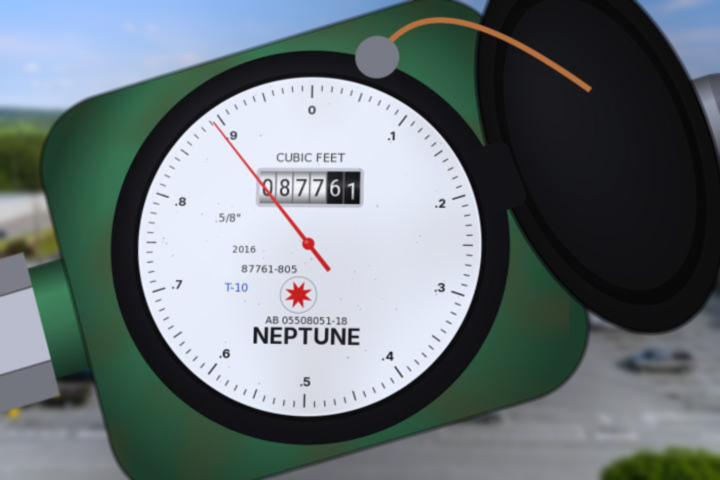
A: 87760.89 ft³
